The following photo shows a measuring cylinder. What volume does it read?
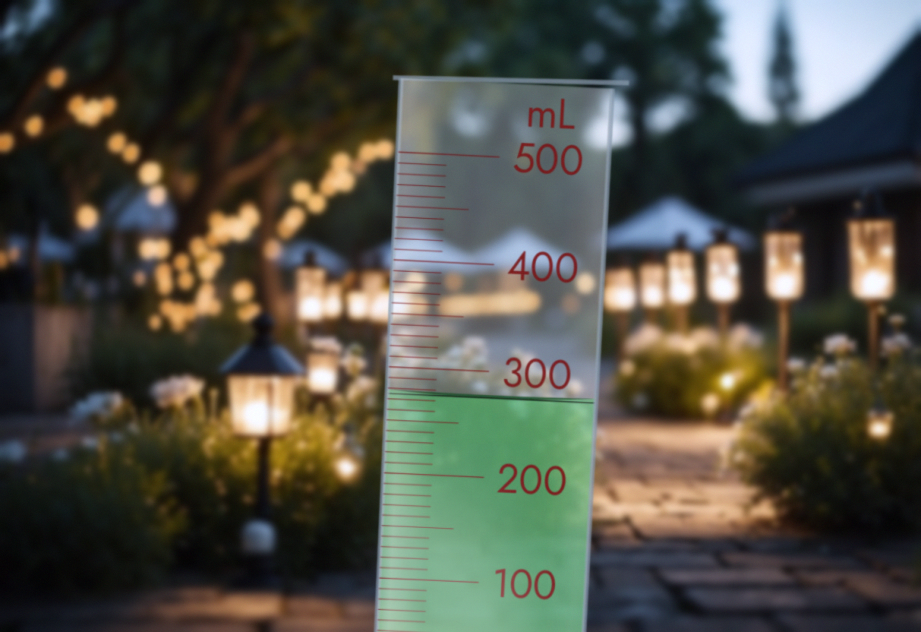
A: 275 mL
